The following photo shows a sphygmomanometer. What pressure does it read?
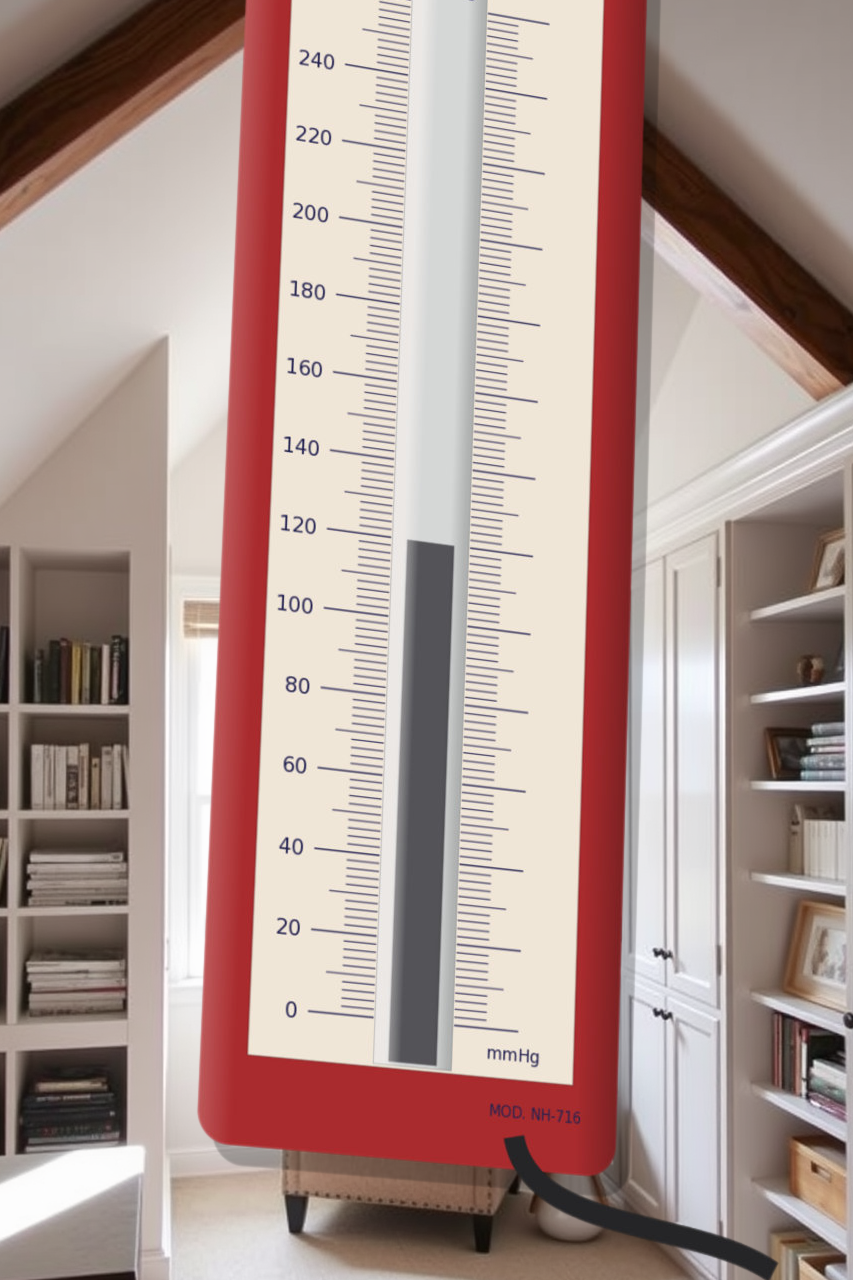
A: 120 mmHg
